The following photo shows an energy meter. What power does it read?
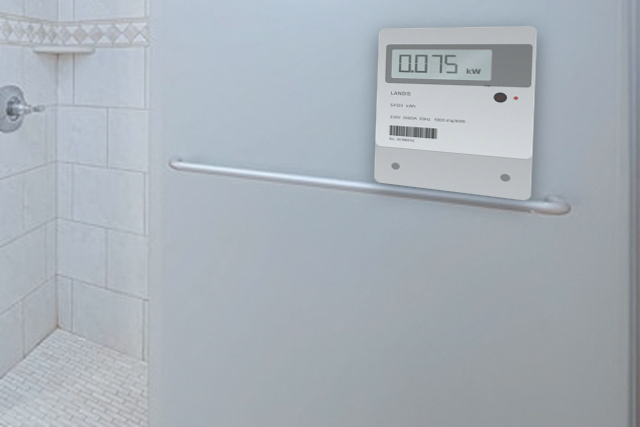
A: 0.075 kW
